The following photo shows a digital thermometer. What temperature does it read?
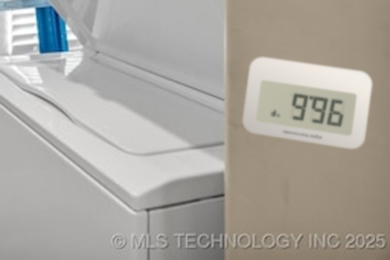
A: 96.6 °F
